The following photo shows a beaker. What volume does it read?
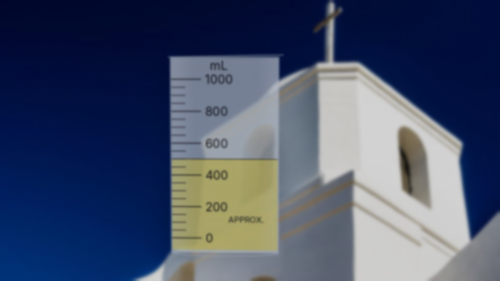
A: 500 mL
